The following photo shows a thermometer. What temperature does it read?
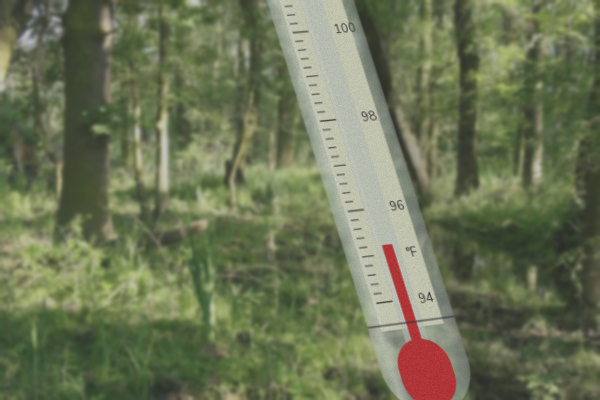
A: 95.2 °F
